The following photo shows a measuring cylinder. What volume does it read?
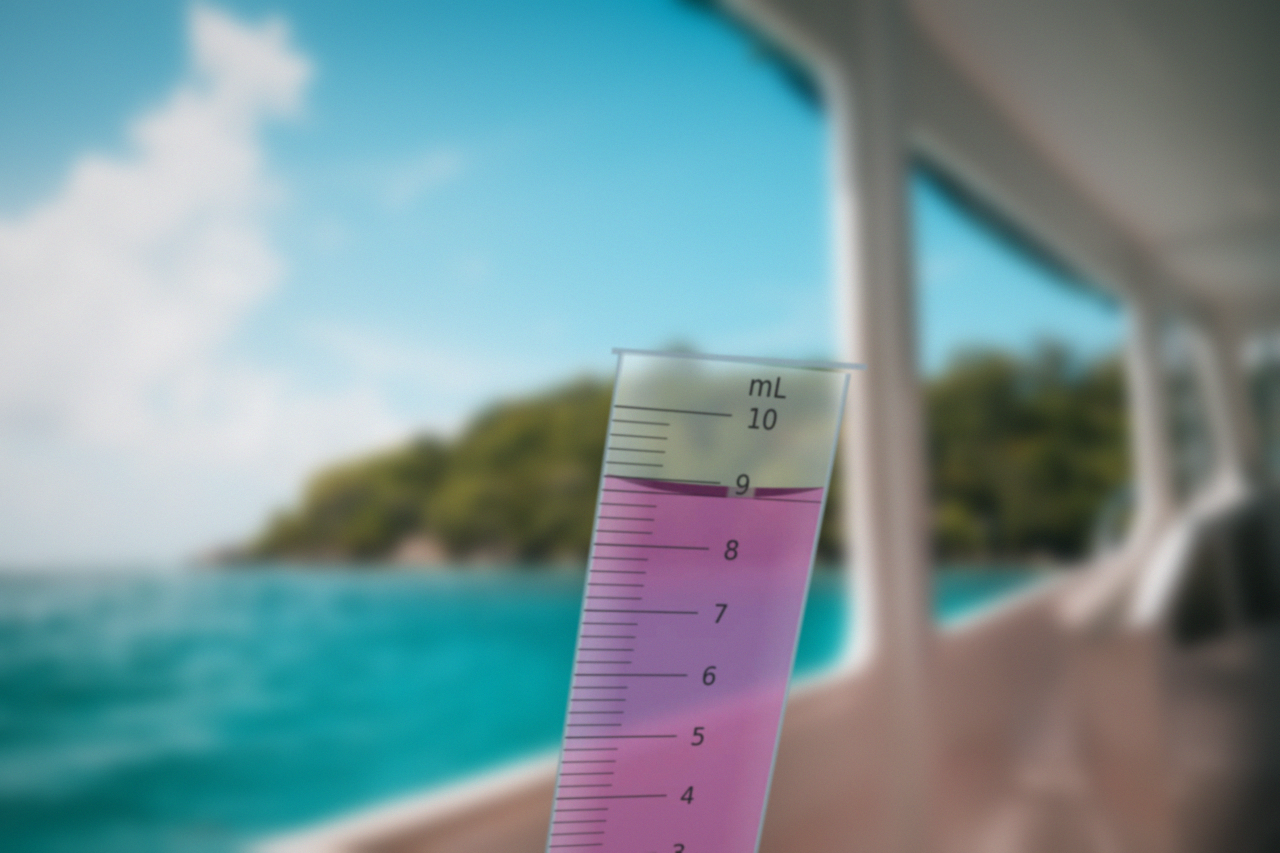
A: 8.8 mL
